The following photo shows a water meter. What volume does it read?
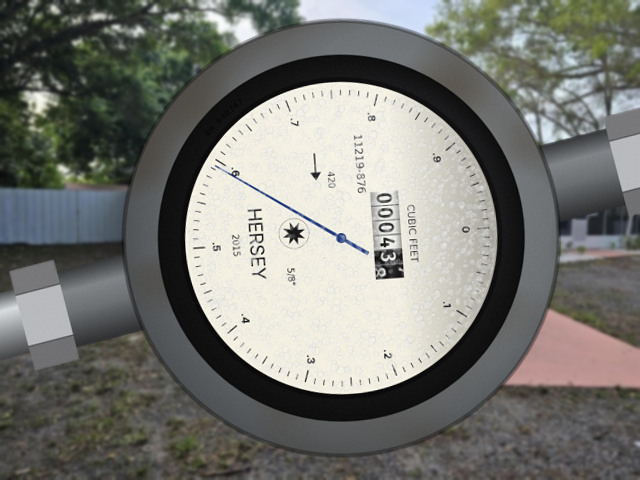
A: 437.59 ft³
